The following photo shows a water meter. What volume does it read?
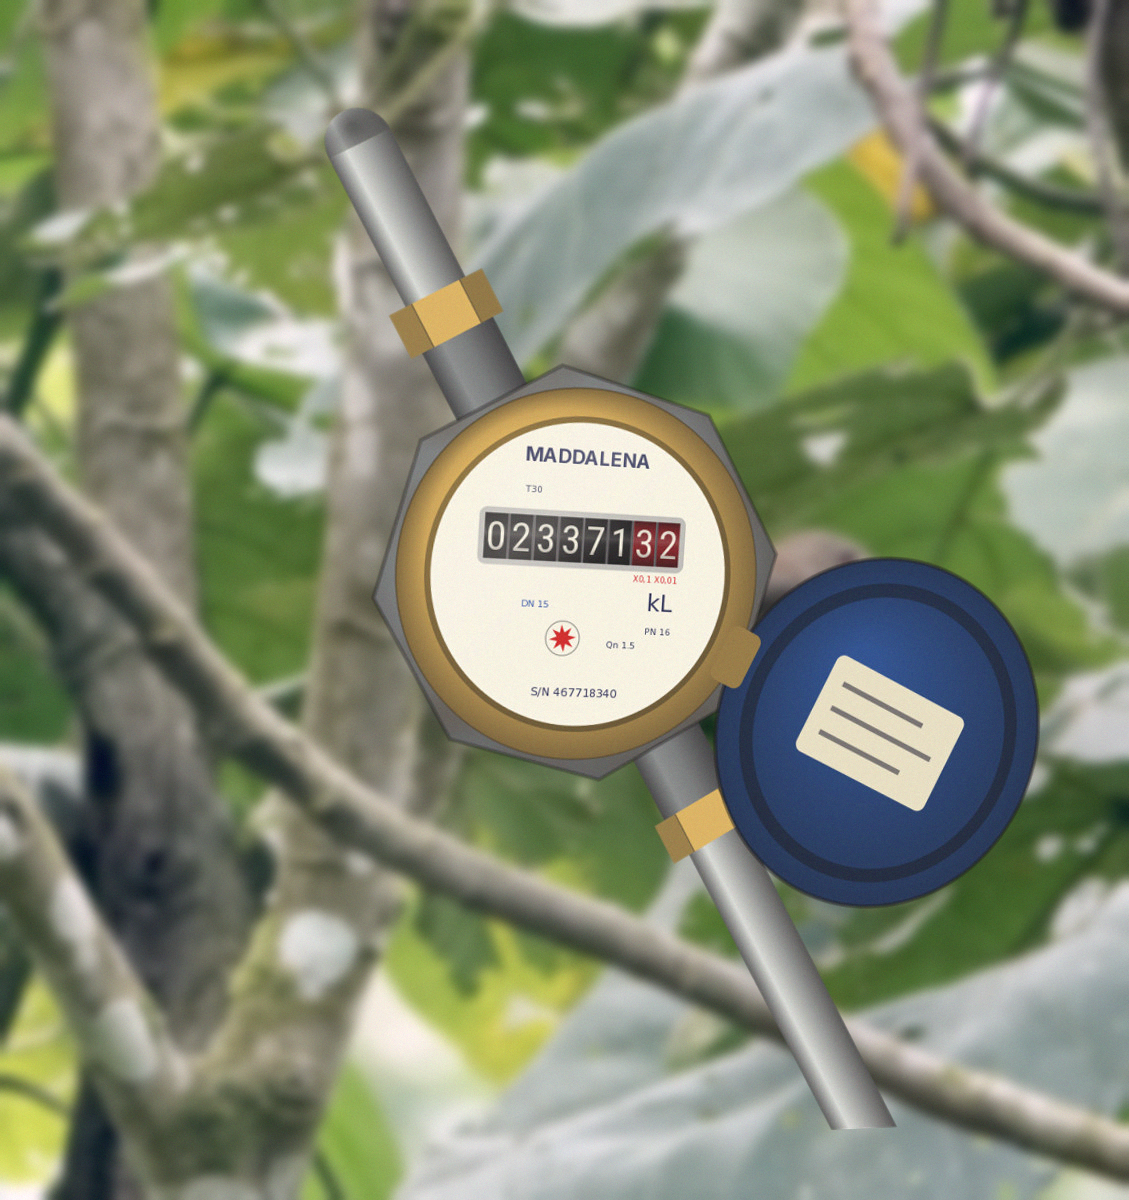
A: 23371.32 kL
